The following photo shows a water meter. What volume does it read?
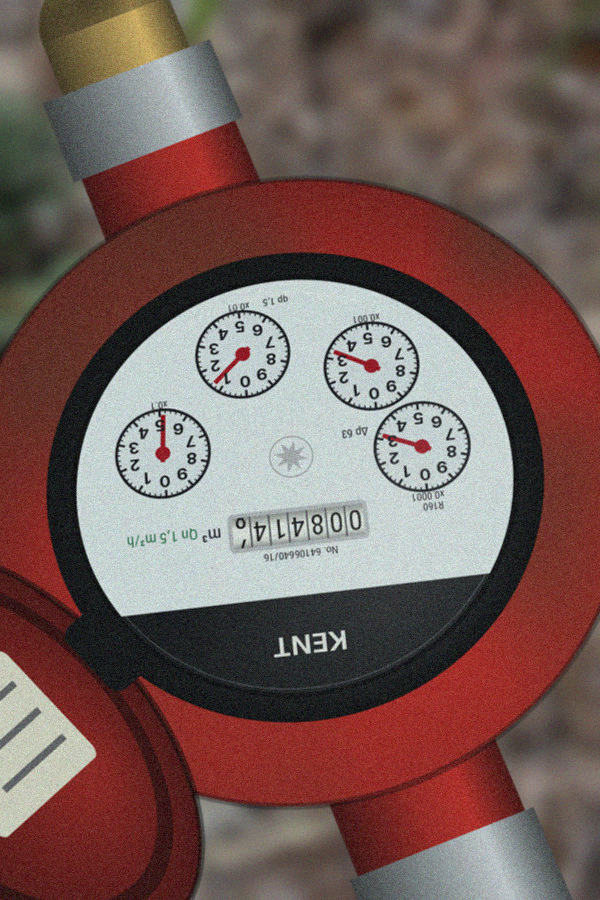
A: 84147.5133 m³
